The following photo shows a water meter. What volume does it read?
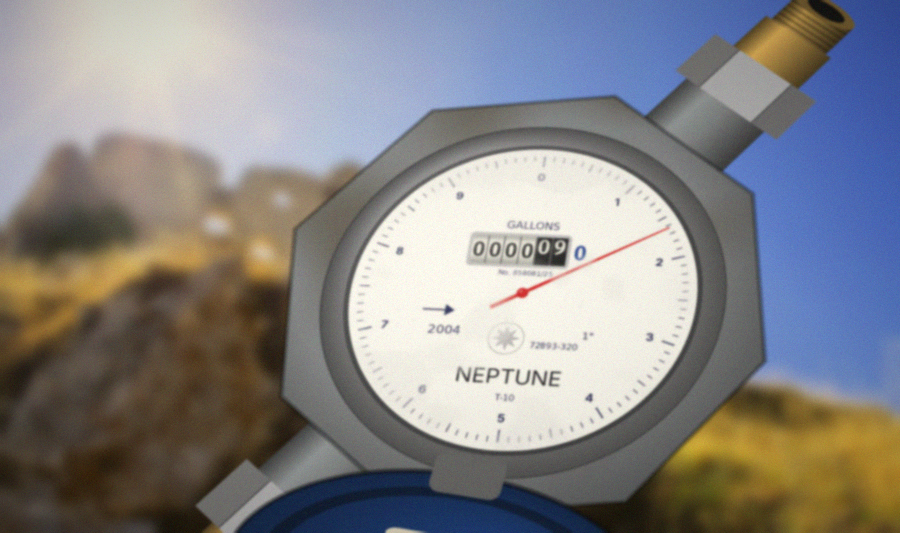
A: 91.6 gal
